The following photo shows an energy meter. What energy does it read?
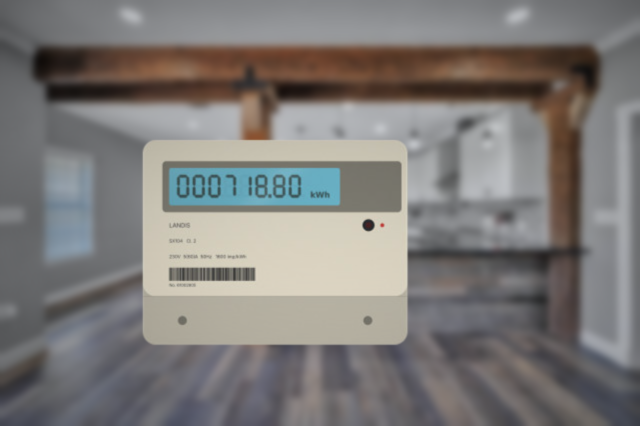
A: 718.80 kWh
